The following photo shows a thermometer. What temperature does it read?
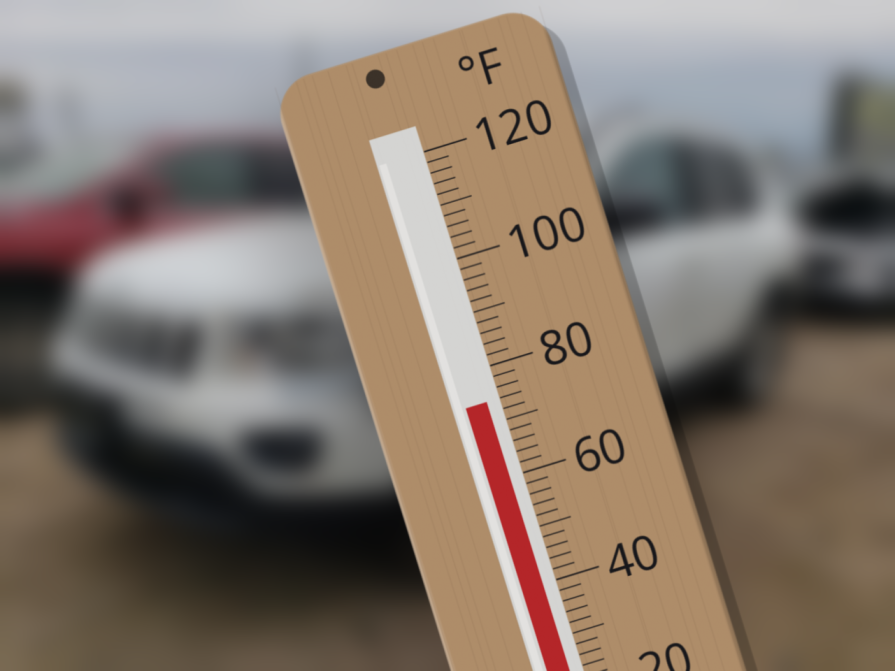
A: 74 °F
